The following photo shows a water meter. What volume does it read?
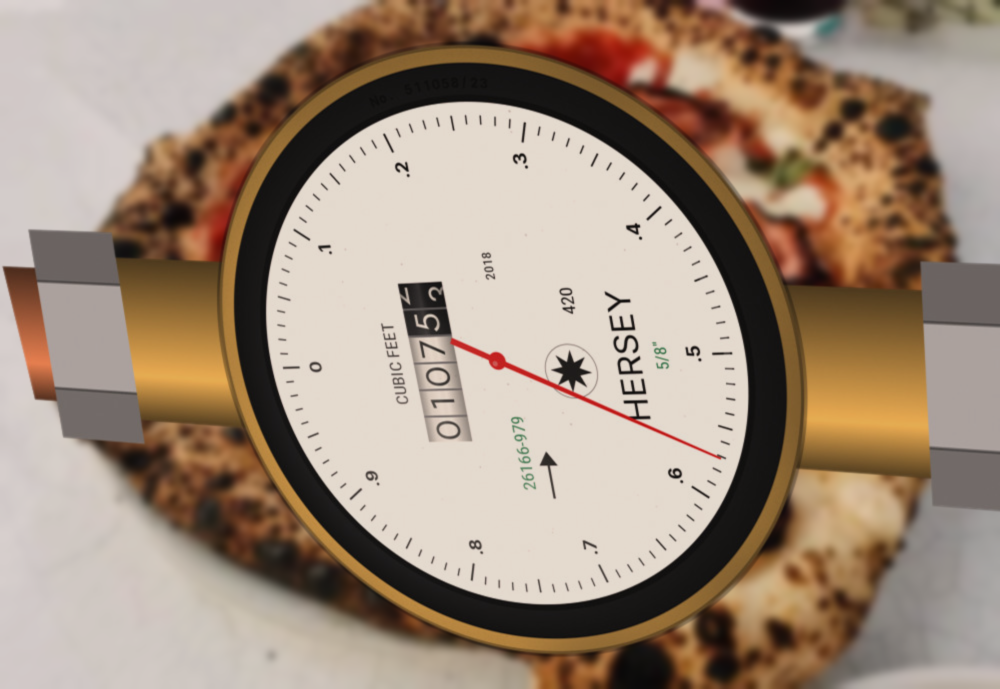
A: 10752.57 ft³
